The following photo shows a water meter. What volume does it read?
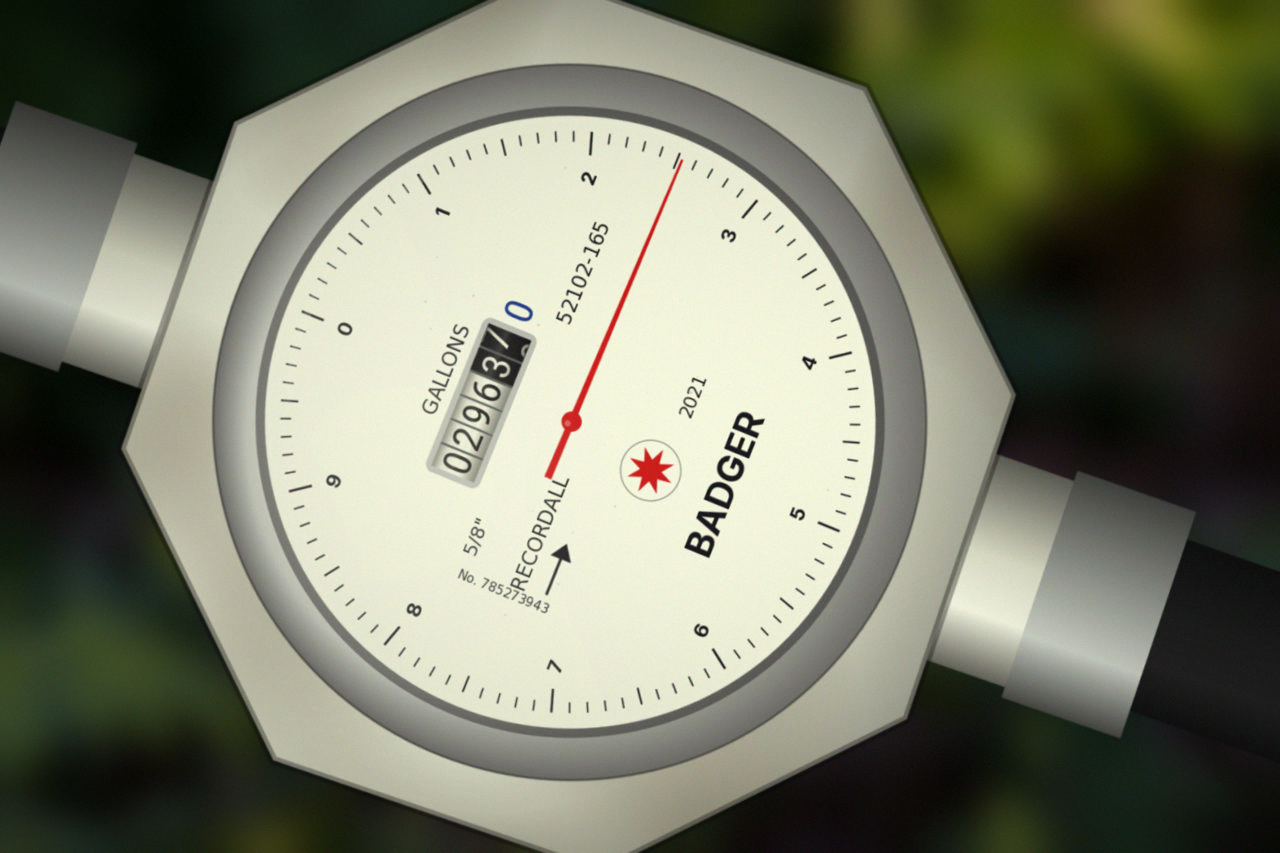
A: 296372.5 gal
